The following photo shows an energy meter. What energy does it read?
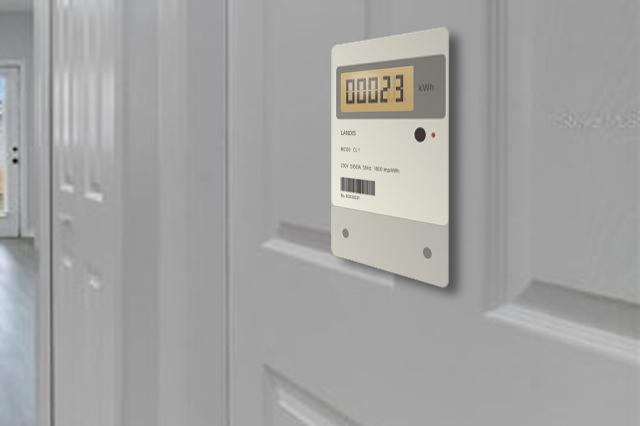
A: 23 kWh
